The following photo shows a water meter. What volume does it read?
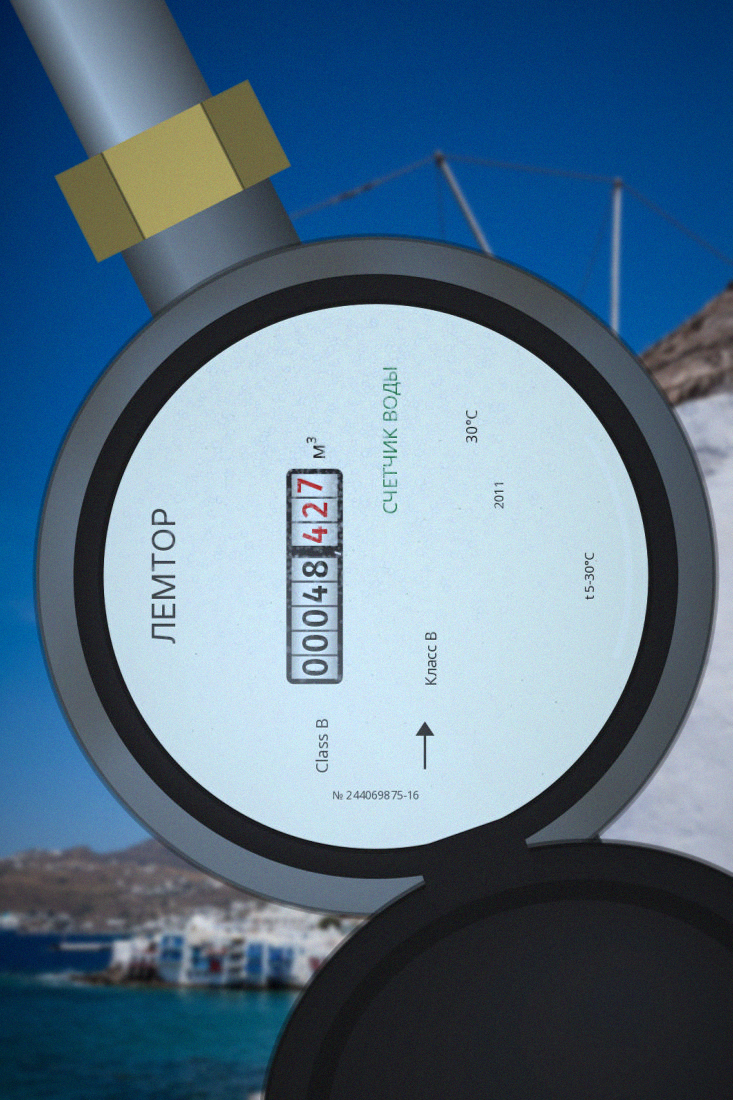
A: 48.427 m³
